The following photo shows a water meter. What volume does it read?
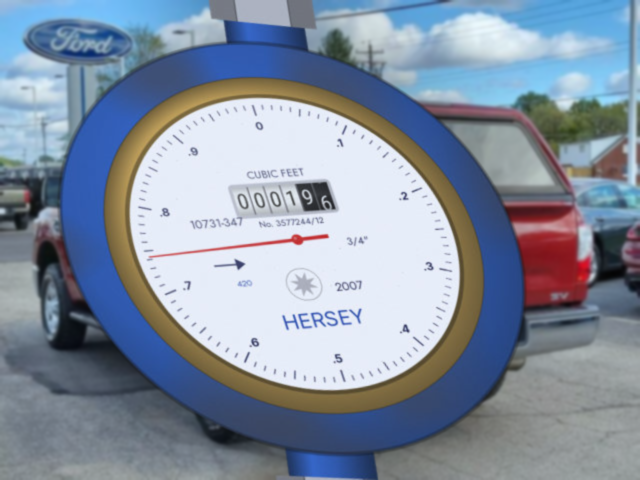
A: 195.74 ft³
